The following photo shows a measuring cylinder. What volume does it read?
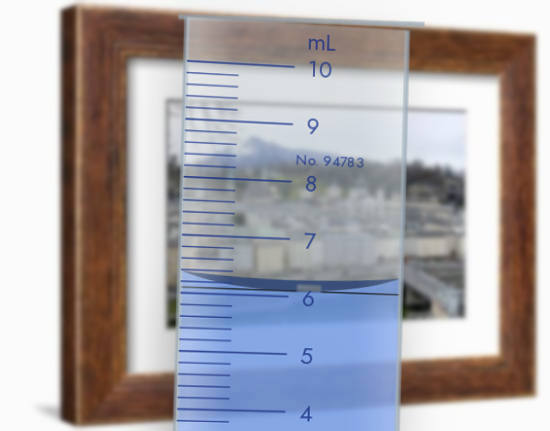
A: 6.1 mL
